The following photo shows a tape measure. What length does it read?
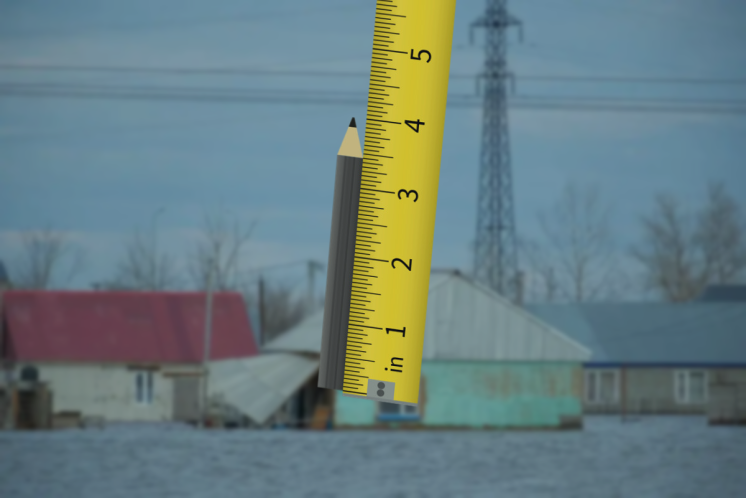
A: 4 in
